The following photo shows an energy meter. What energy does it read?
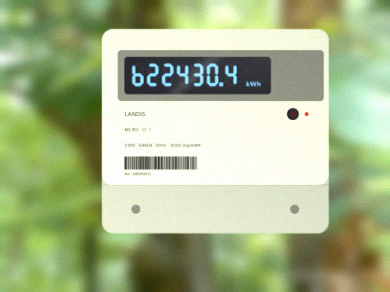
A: 622430.4 kWh
